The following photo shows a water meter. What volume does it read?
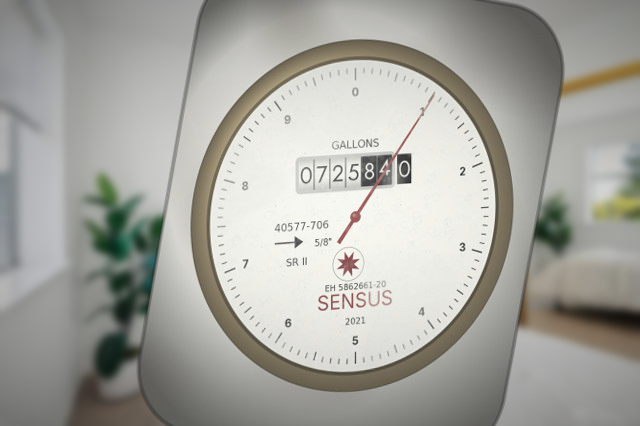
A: 725841.0 gal
